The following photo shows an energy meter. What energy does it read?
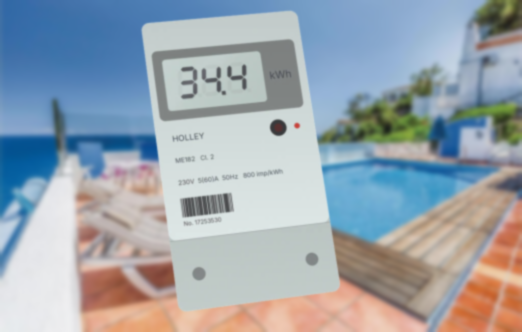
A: 34.4 kWh
